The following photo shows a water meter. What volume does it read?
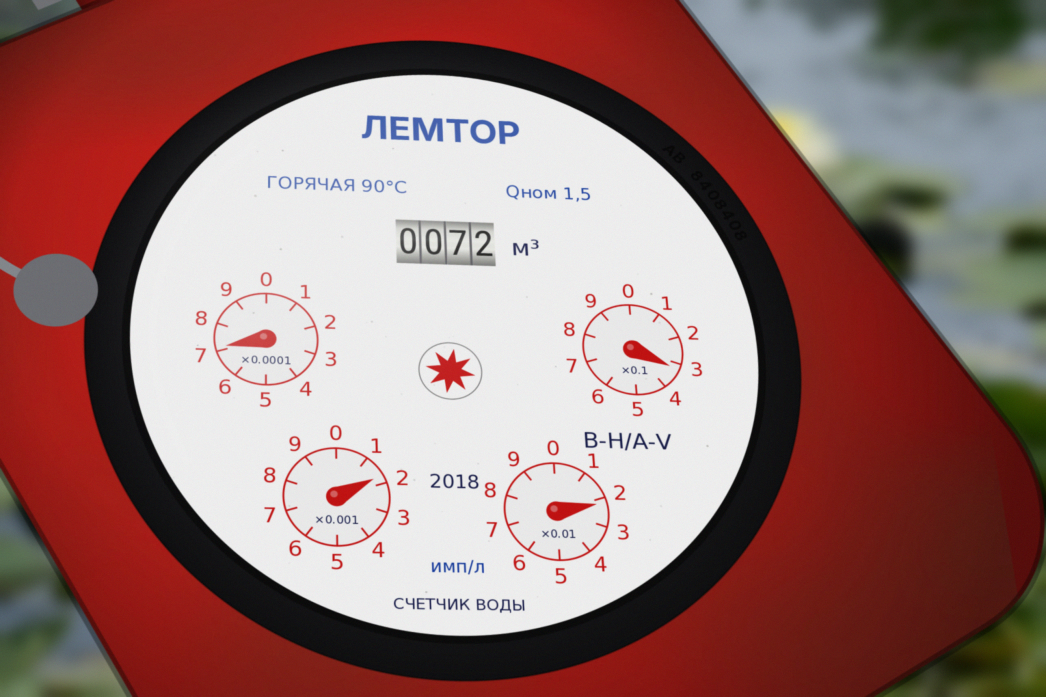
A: 72.3217 m³
